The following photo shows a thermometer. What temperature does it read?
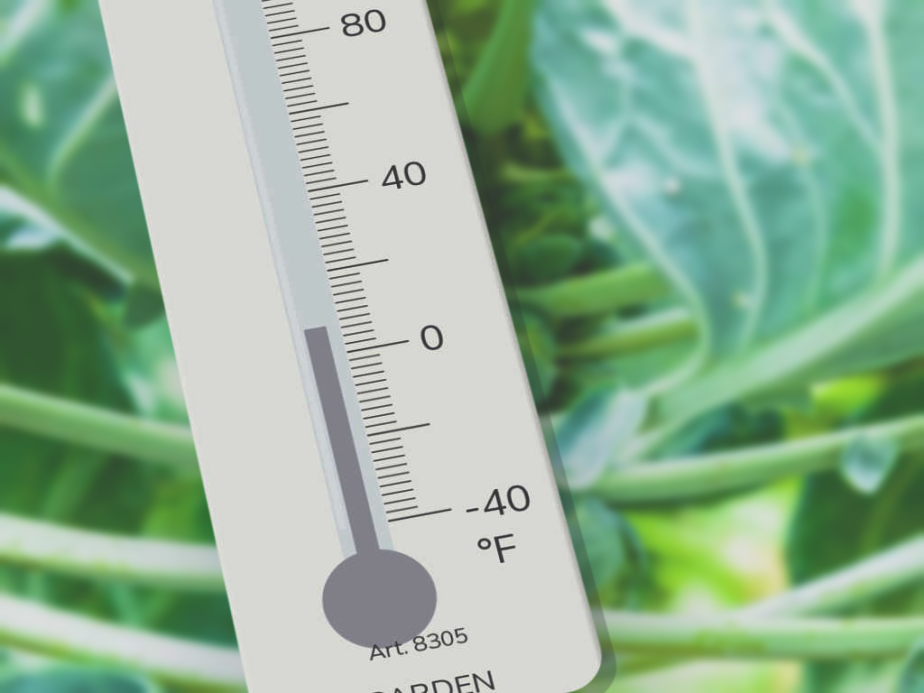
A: 7 °F
